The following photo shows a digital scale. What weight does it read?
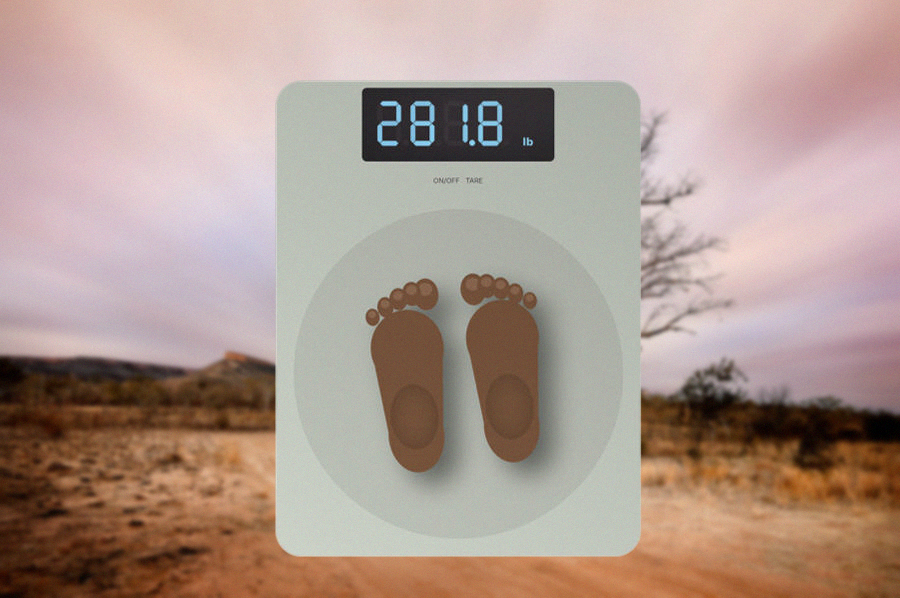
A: 281.8 lb
